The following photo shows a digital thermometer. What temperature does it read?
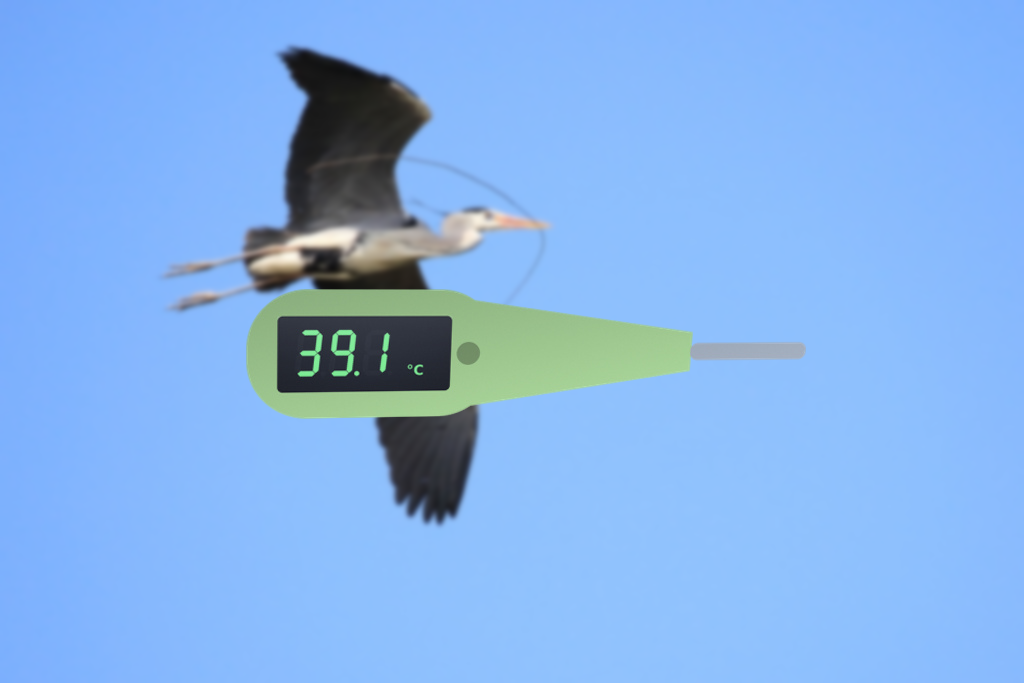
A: 39.1 °C
